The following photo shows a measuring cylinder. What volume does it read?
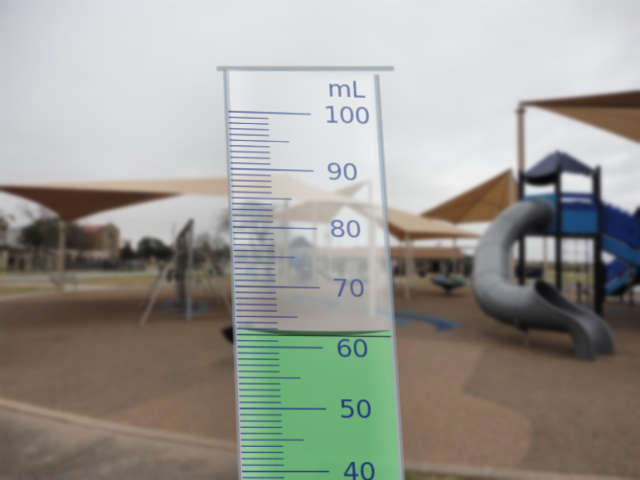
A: 62 mL
